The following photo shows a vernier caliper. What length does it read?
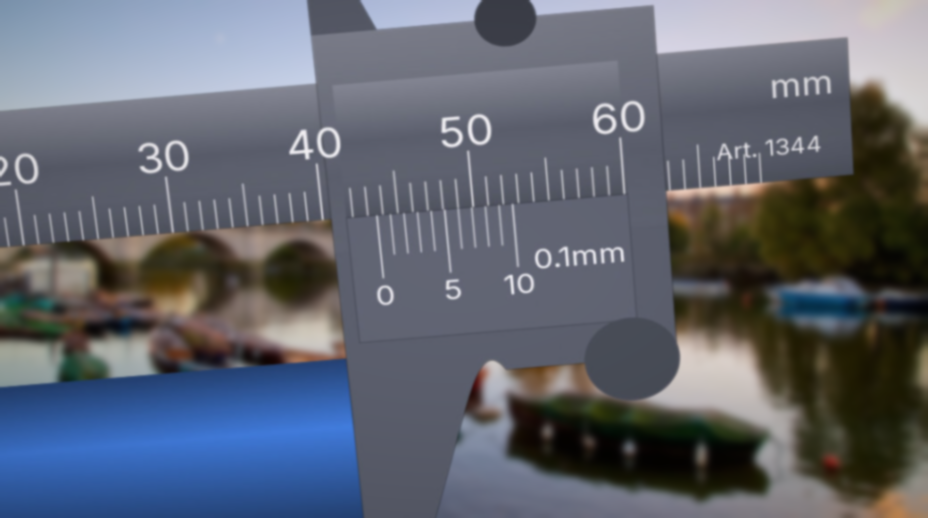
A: 43.6 mm
